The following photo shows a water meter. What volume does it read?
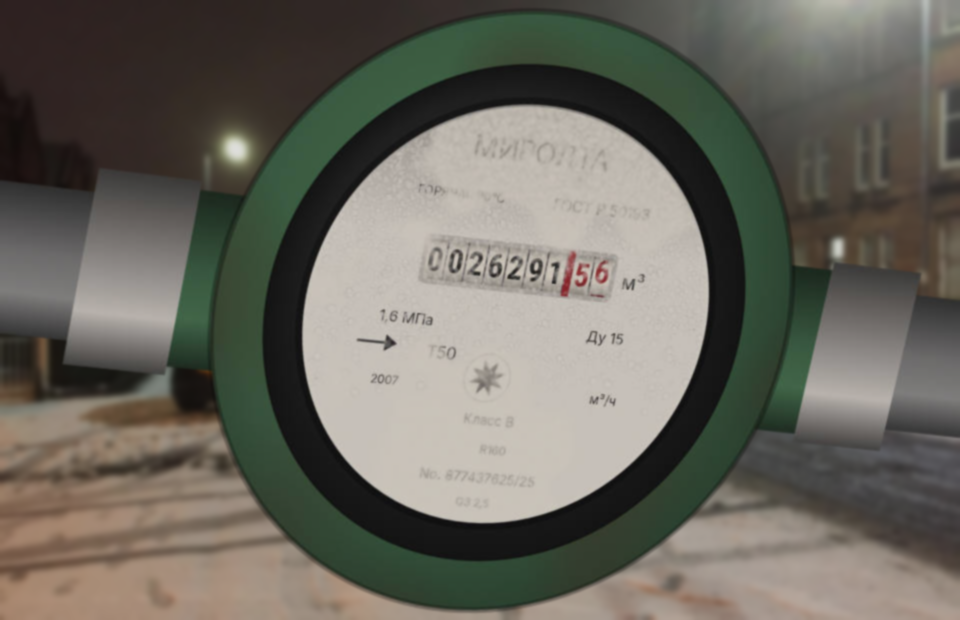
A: 26291.56 m³
